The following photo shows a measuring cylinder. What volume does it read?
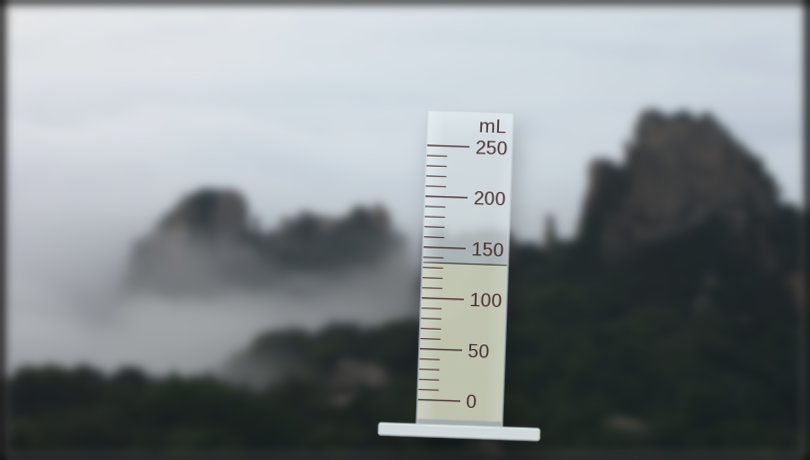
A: 135 mL
